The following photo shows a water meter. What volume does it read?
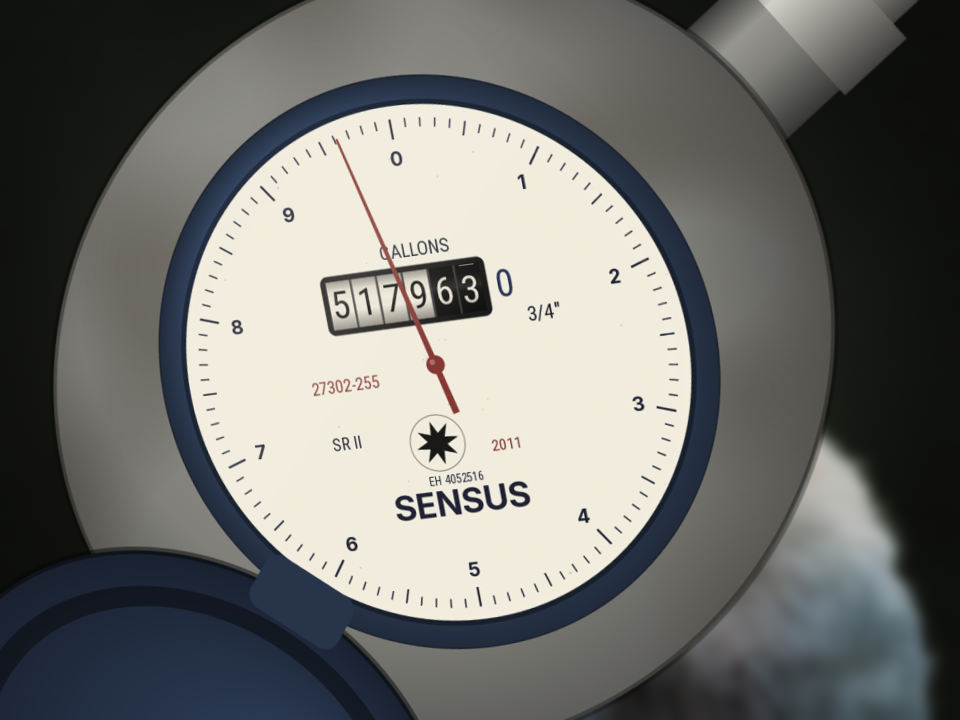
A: 5179629.6 gal
